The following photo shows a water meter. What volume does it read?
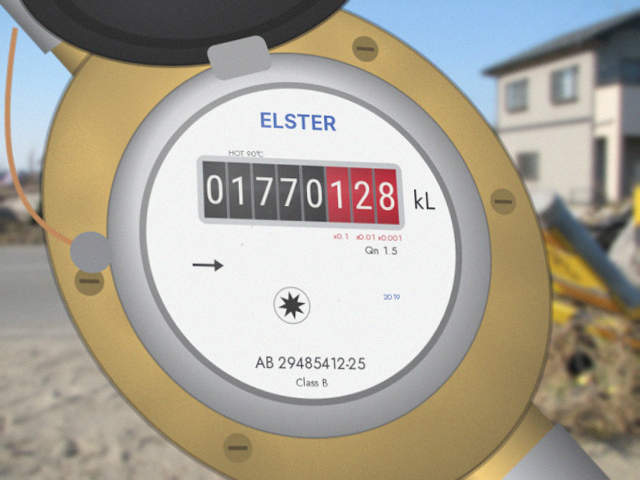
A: 1770.128 kL
